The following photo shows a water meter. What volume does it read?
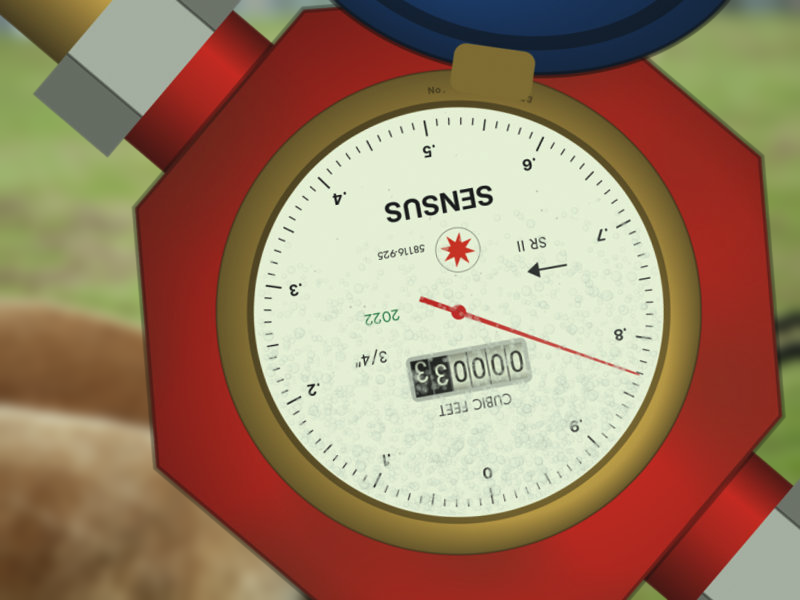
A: 32.83 ft³
